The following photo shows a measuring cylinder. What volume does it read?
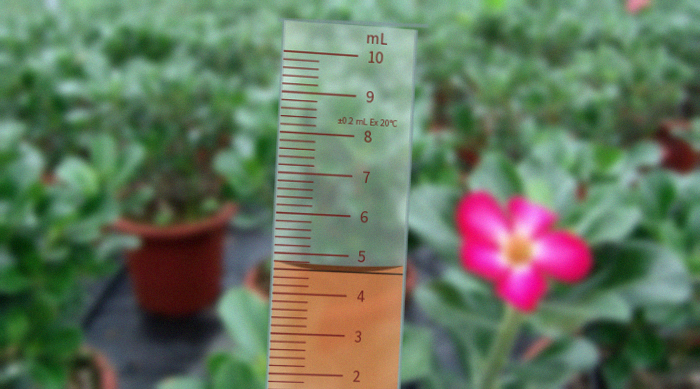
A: 4.6 mL
